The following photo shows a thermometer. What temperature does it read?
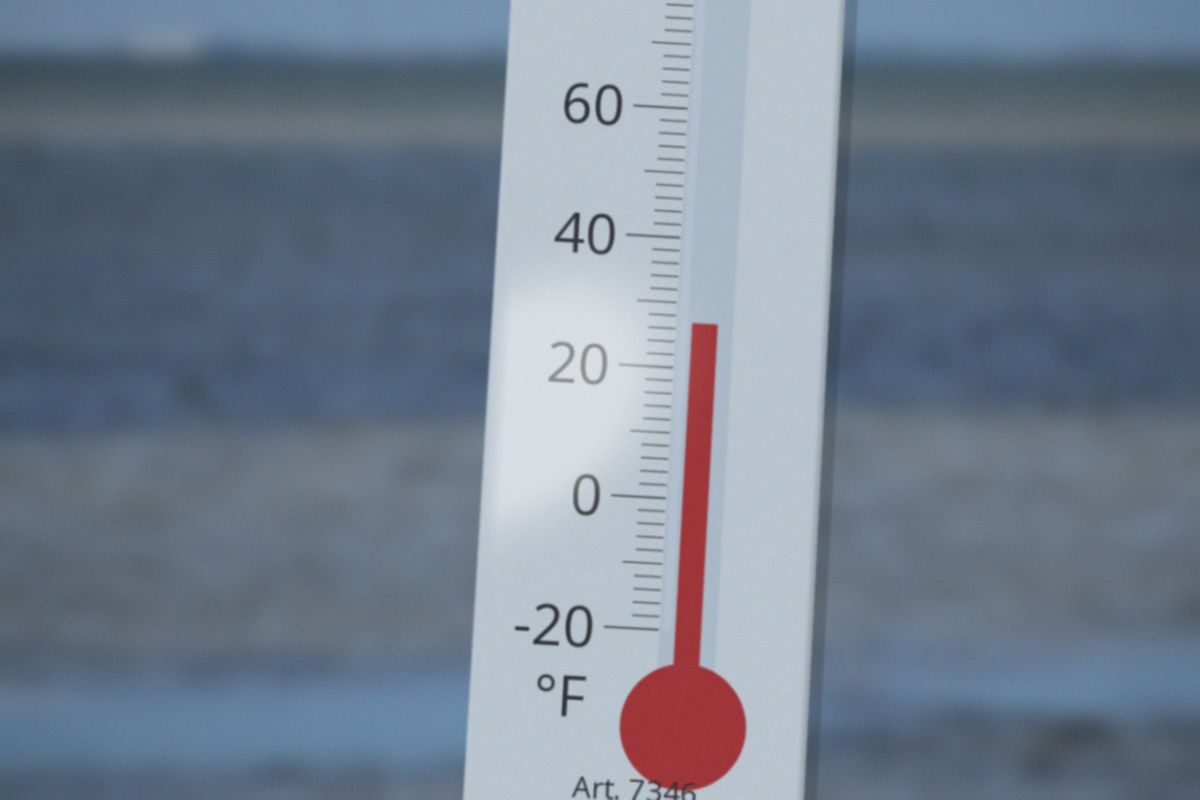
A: 27 °F
